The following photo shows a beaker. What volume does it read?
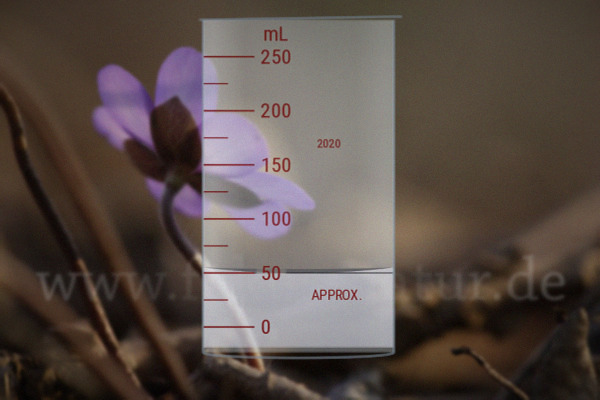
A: 50 mL
